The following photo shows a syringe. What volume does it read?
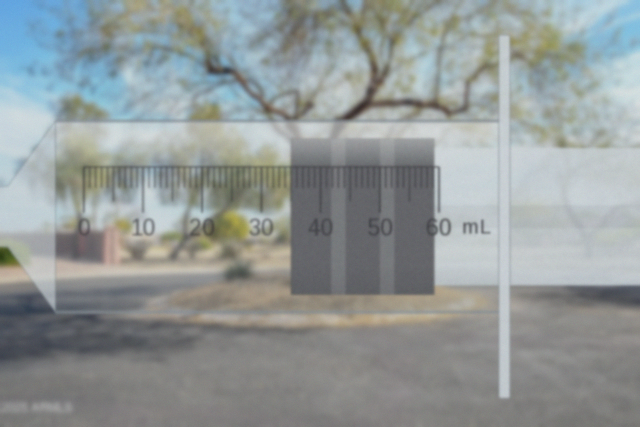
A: 35 mL
